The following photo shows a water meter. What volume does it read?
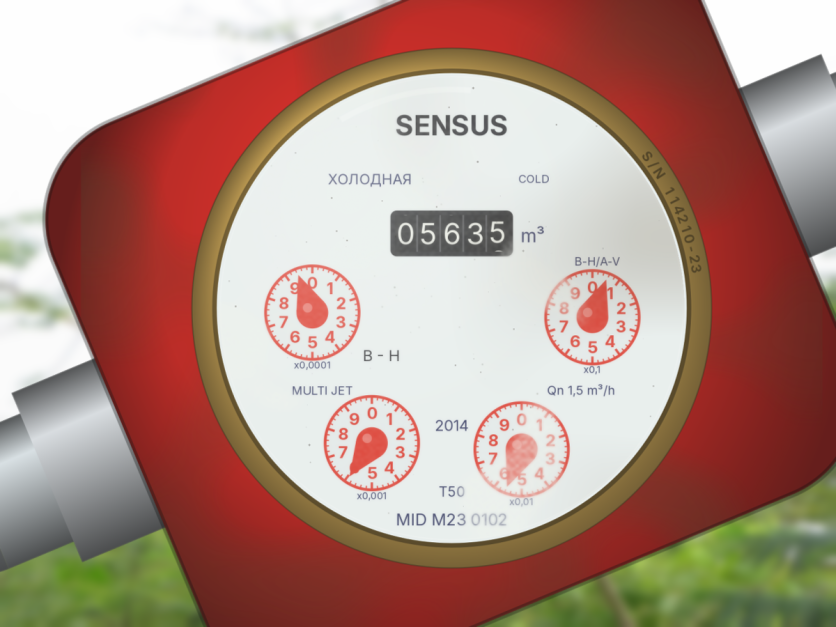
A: 5635.0559 m³
